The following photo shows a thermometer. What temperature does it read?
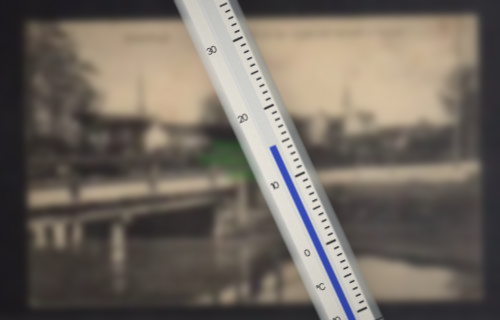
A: 15 °C
